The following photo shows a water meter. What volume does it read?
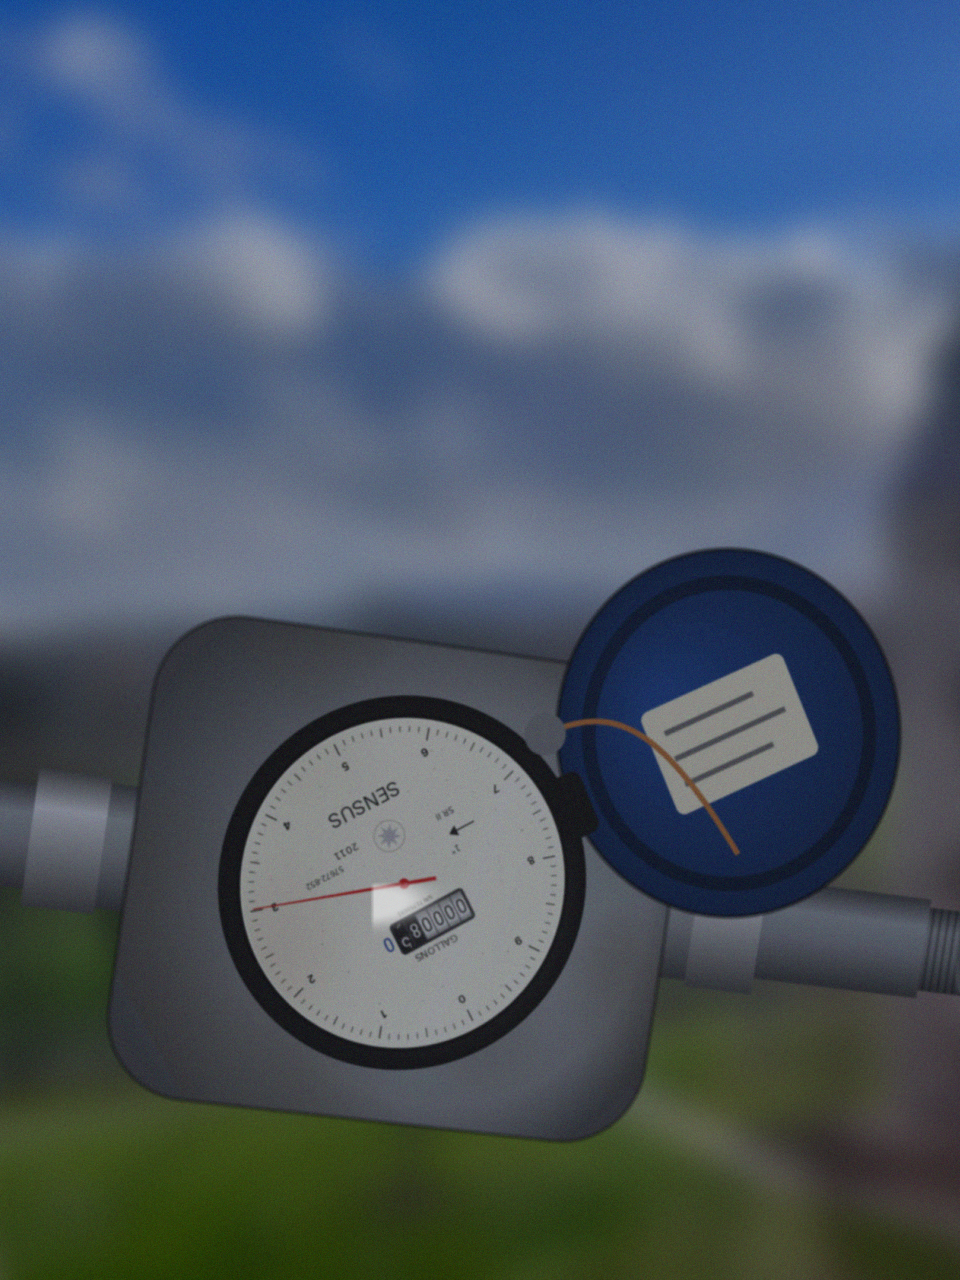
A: 853.0 gal
